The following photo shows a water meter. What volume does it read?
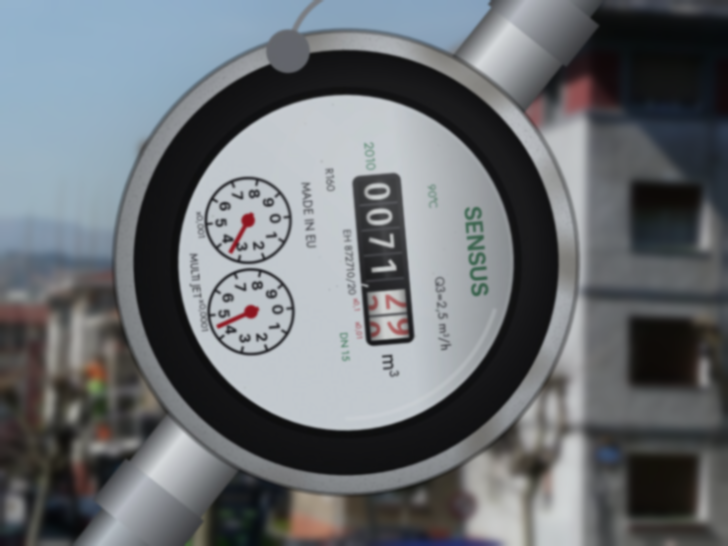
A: 71.2934 m³
